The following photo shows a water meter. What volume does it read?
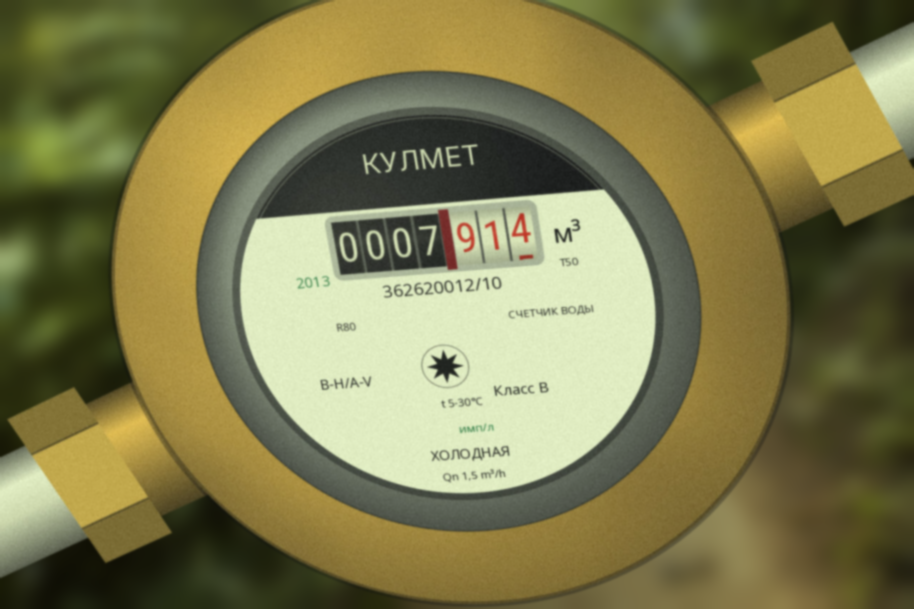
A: 7.914 m³
